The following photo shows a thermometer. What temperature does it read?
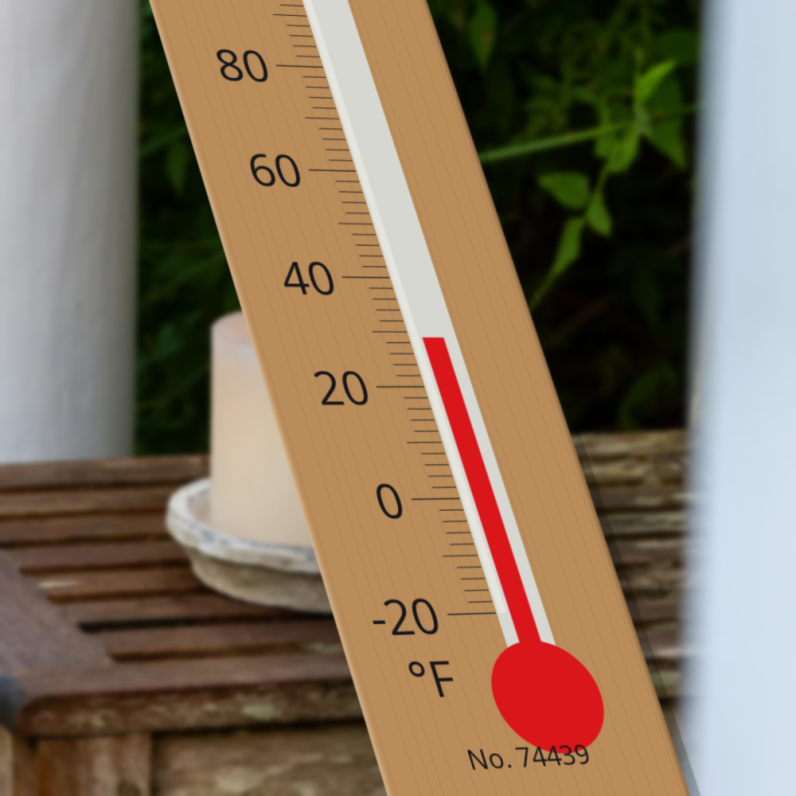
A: 29 °F
